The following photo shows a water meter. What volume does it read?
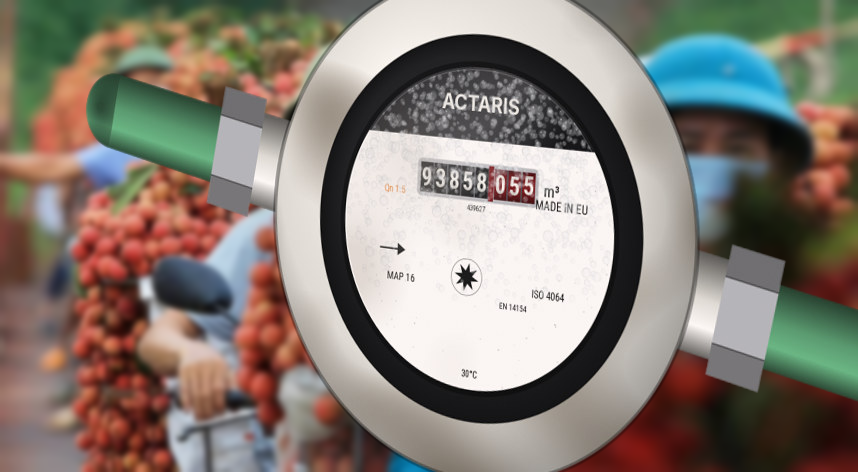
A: 93858.055 m³
